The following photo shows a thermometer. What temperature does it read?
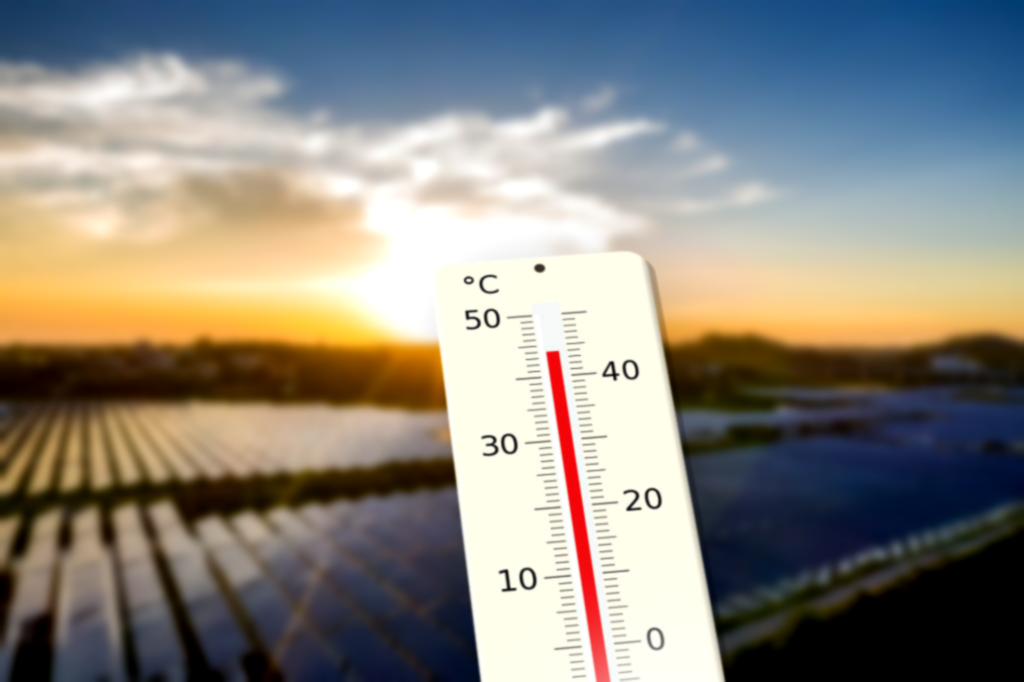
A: 44 °C
